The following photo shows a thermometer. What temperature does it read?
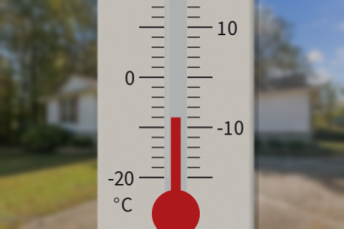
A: -8 °C
